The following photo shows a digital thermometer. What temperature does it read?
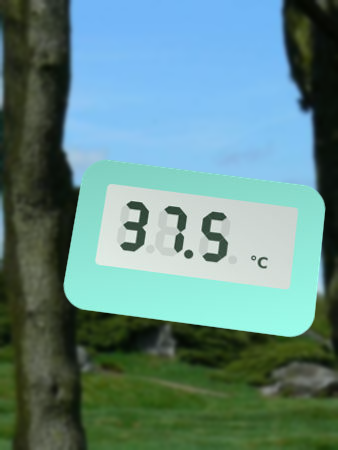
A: 37.5 °C
